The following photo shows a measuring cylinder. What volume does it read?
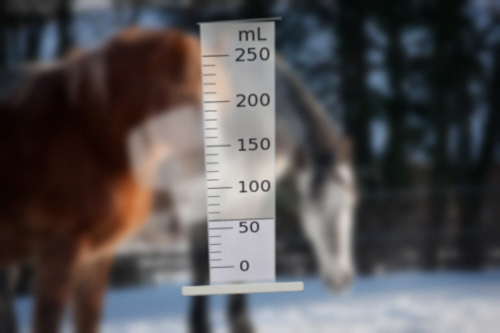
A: 60 mL
